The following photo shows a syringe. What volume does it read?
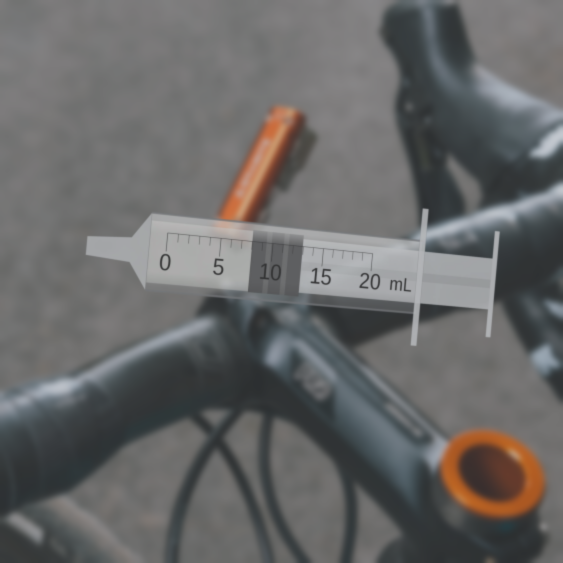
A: 8 mL
